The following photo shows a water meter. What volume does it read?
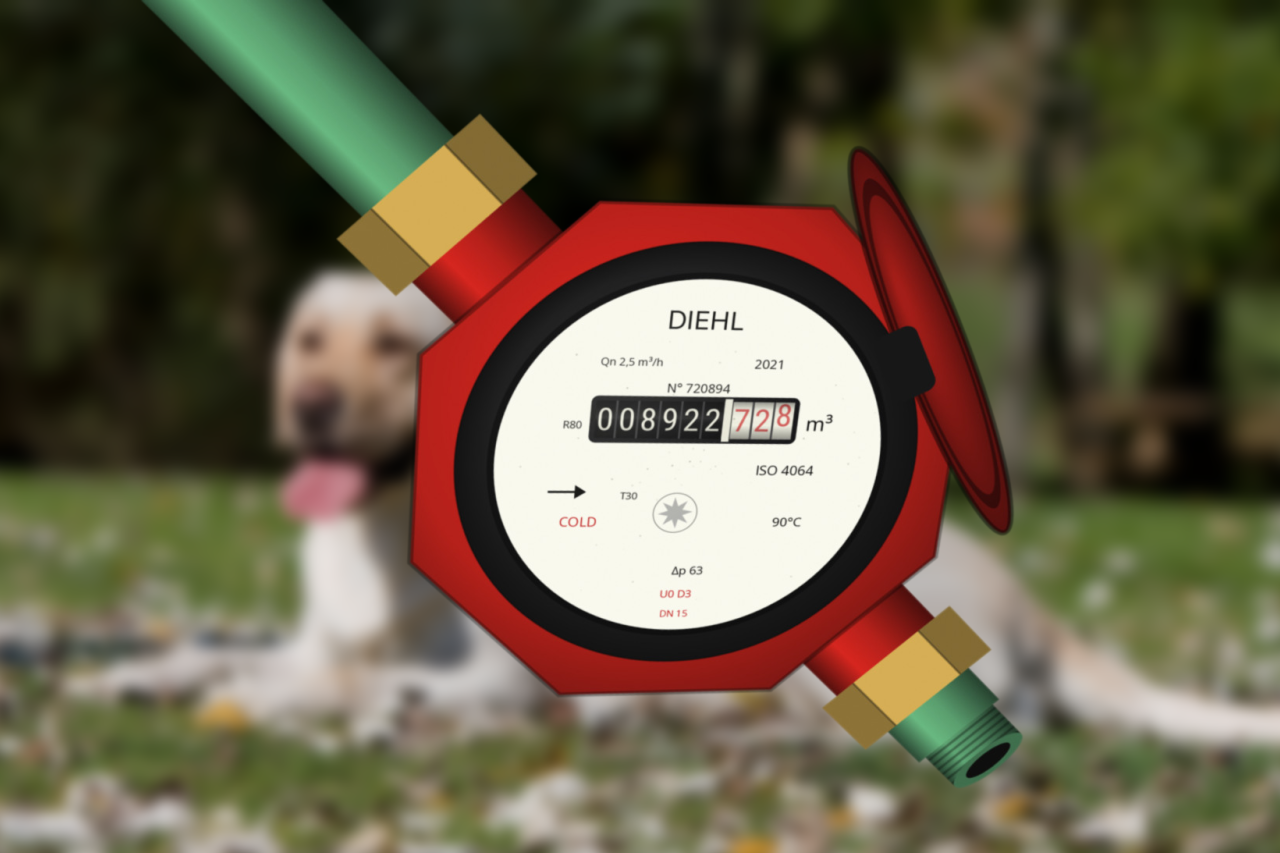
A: 8922.728 m³
